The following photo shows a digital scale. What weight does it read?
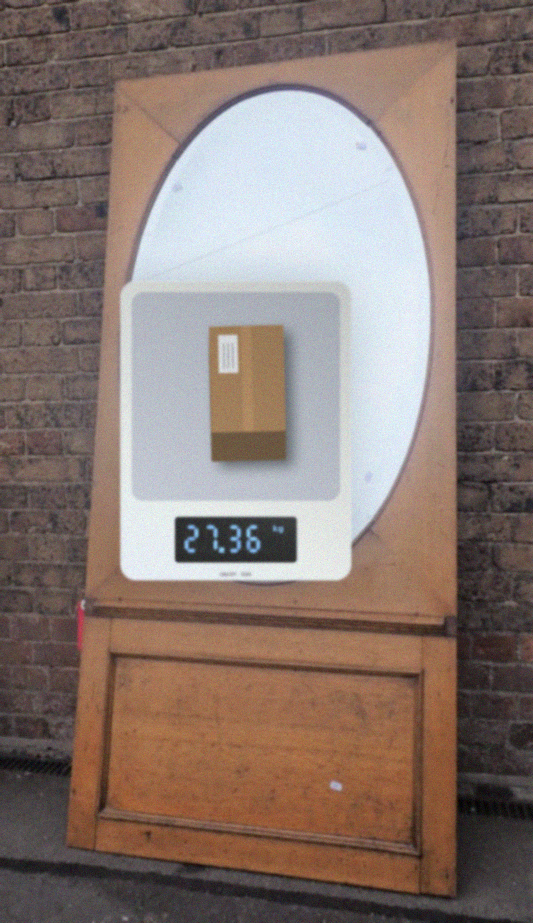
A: 27.36 kg
